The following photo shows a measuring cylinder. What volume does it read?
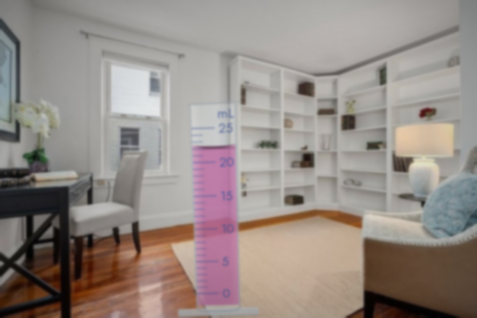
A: 22 mL
